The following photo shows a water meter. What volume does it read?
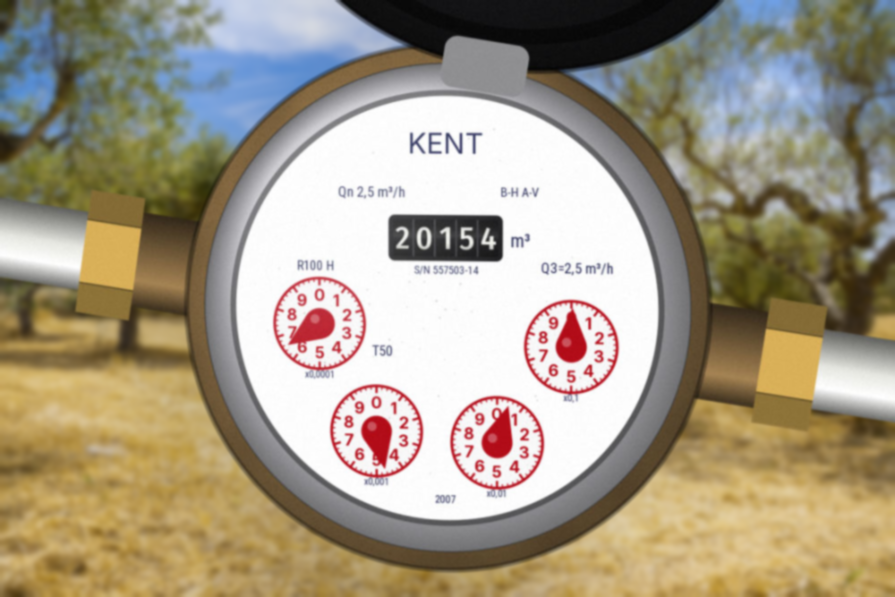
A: 20154.0046 m³
